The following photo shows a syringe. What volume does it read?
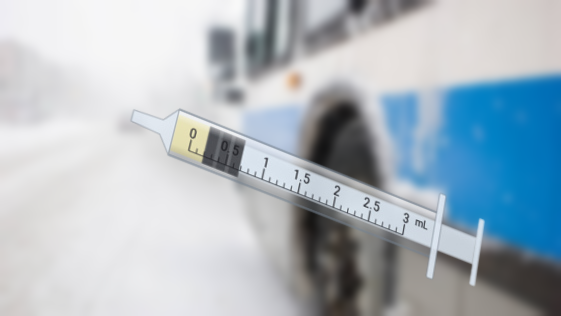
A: 0.2 mL
